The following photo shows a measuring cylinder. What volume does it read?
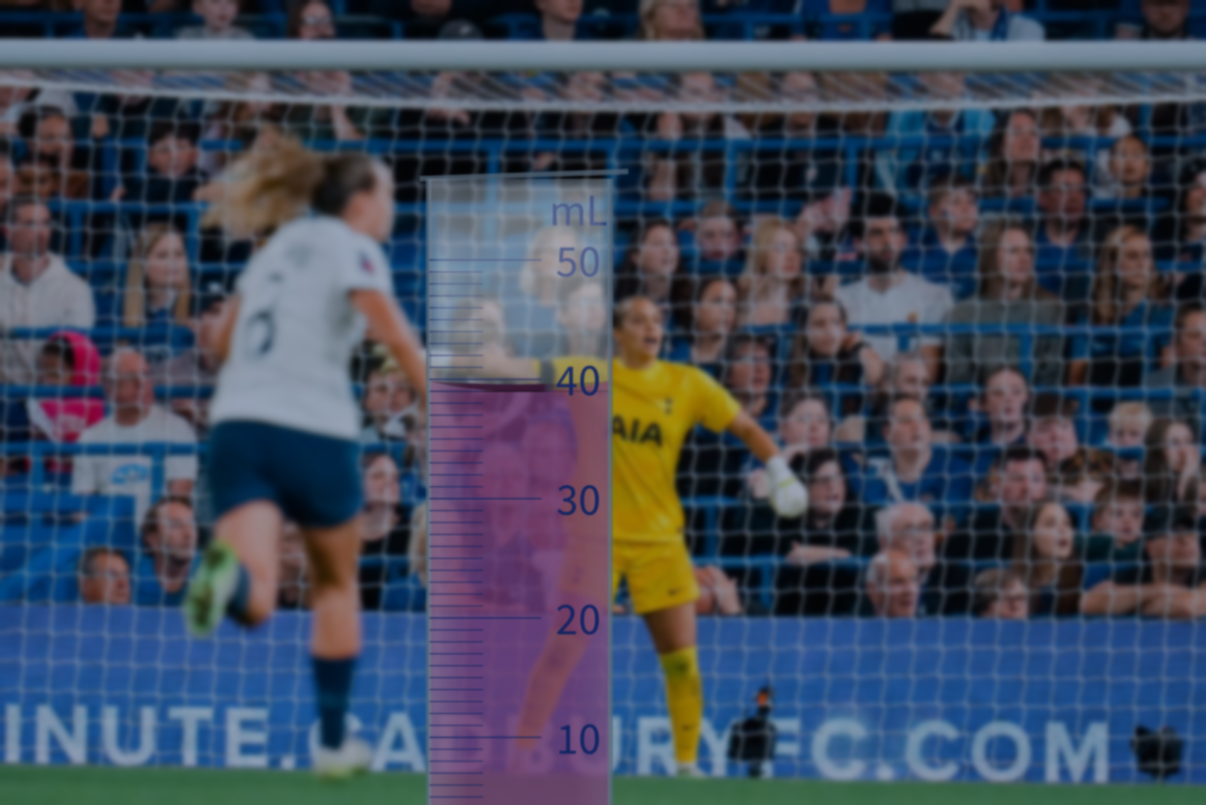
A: 39 mL
